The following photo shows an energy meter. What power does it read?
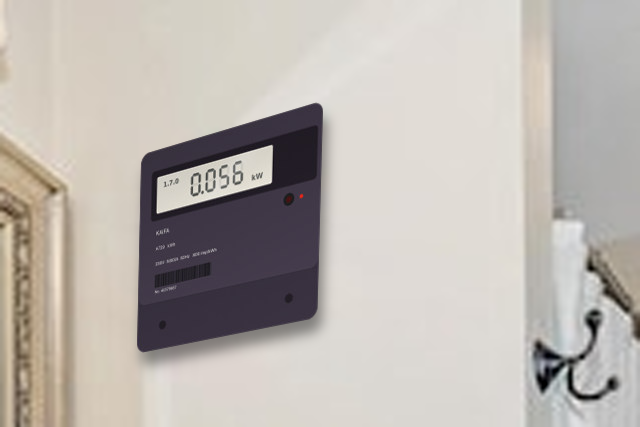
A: 0.056 kW
